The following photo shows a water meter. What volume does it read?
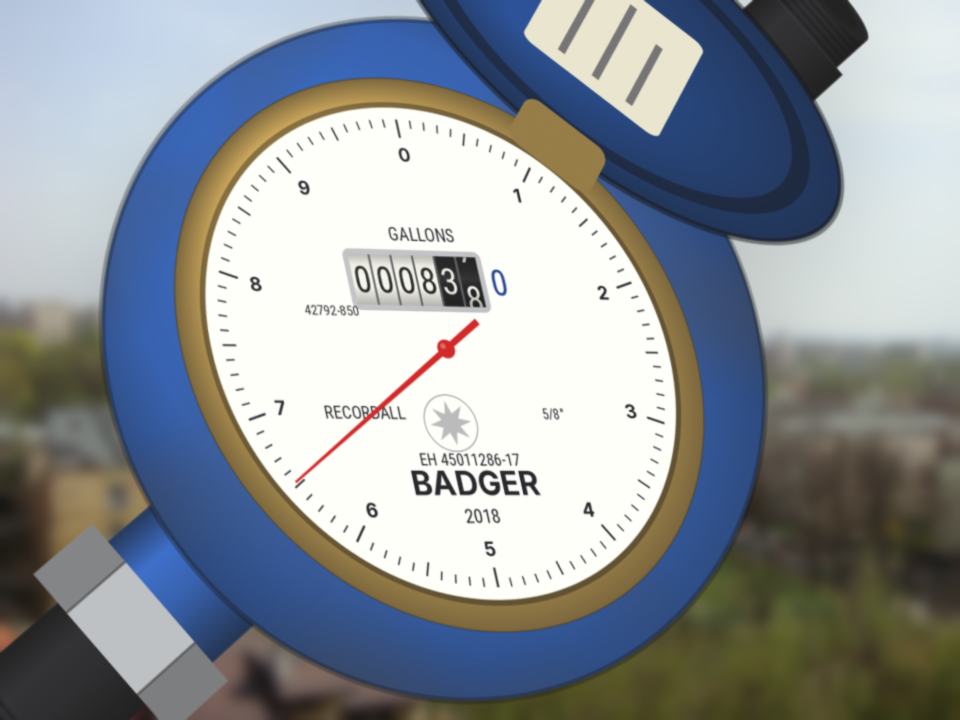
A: 8376.5 gal
